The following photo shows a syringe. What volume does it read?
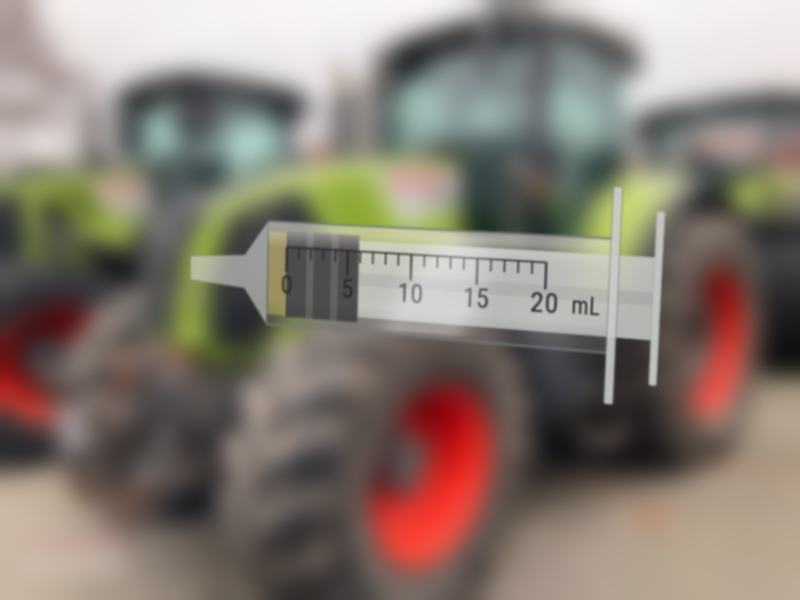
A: 0 mL
